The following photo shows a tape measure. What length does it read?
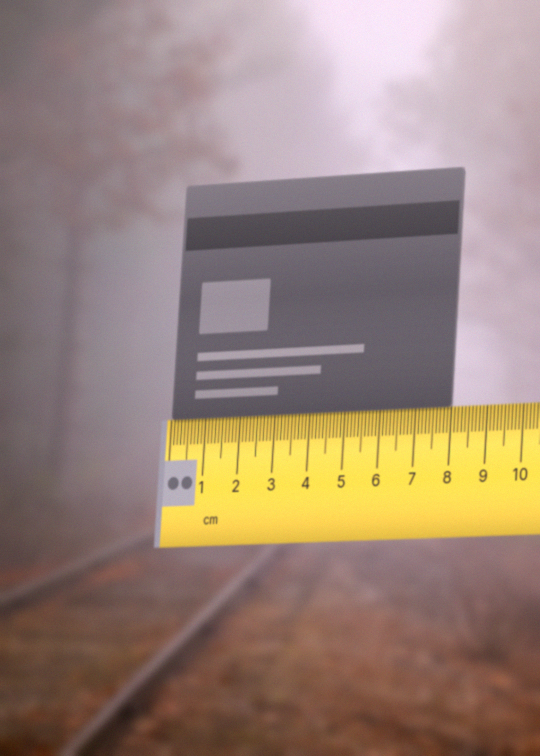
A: 8 cm
